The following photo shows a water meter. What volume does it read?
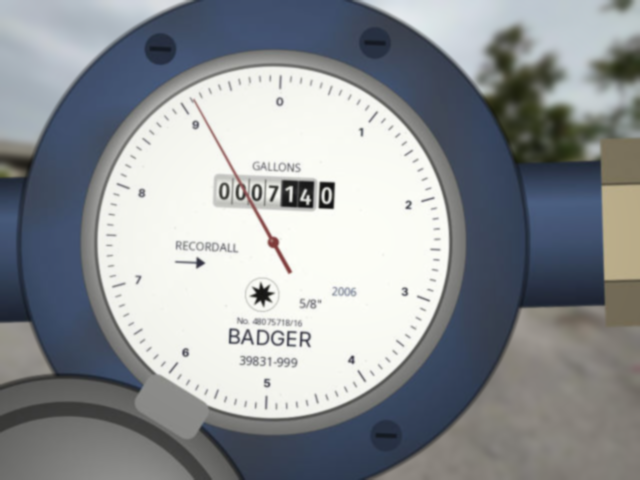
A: 7139.1 gal
